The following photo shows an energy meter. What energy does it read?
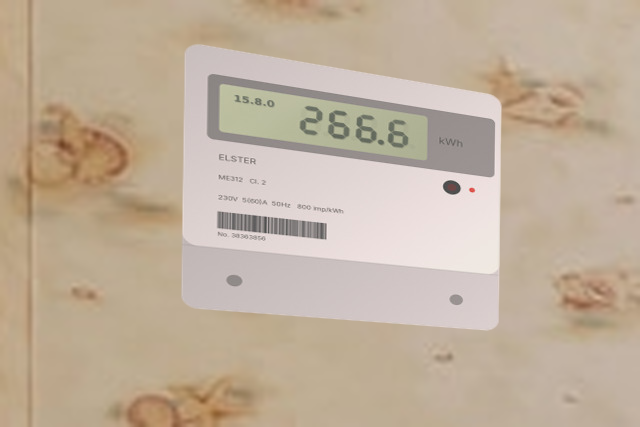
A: 266.6 kWh
